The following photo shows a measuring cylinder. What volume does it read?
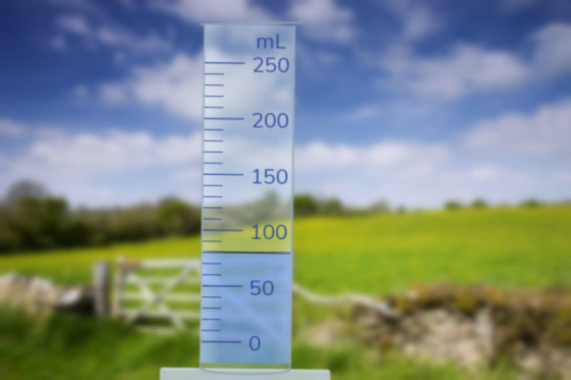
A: 80 mL
